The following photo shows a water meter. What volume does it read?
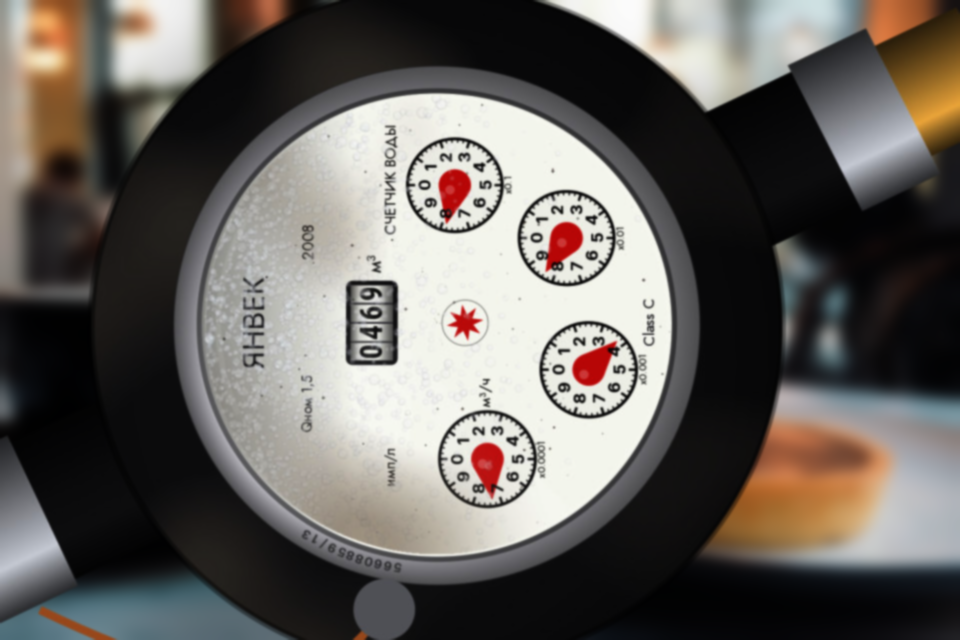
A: 469.7837 m³
